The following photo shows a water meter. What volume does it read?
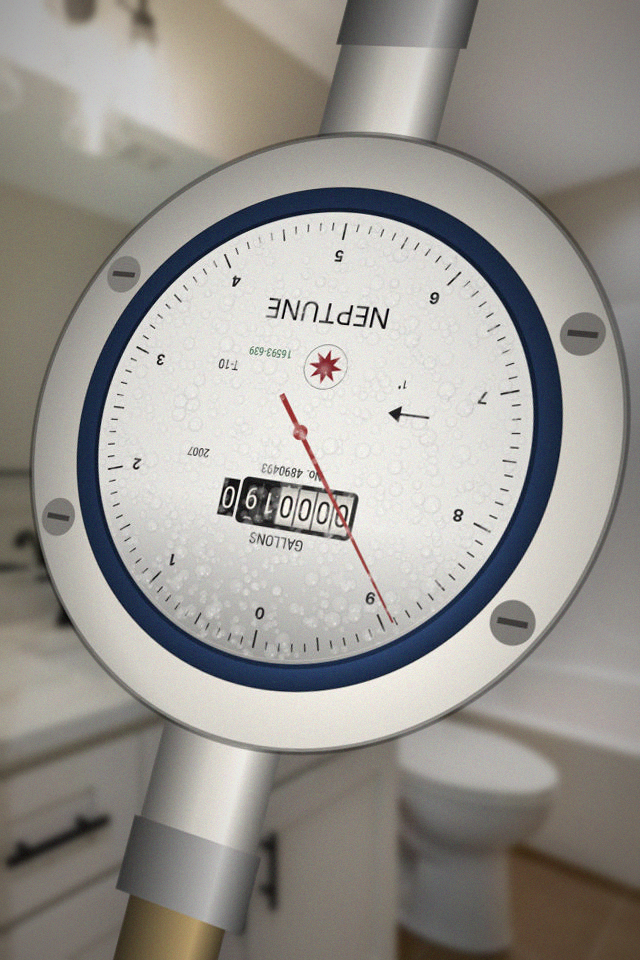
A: 188.9 gal
